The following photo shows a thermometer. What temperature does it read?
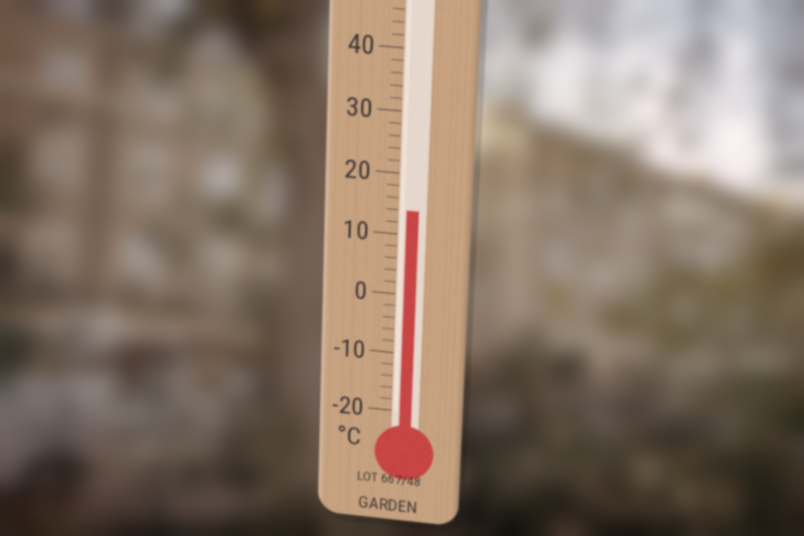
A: 14 °C
